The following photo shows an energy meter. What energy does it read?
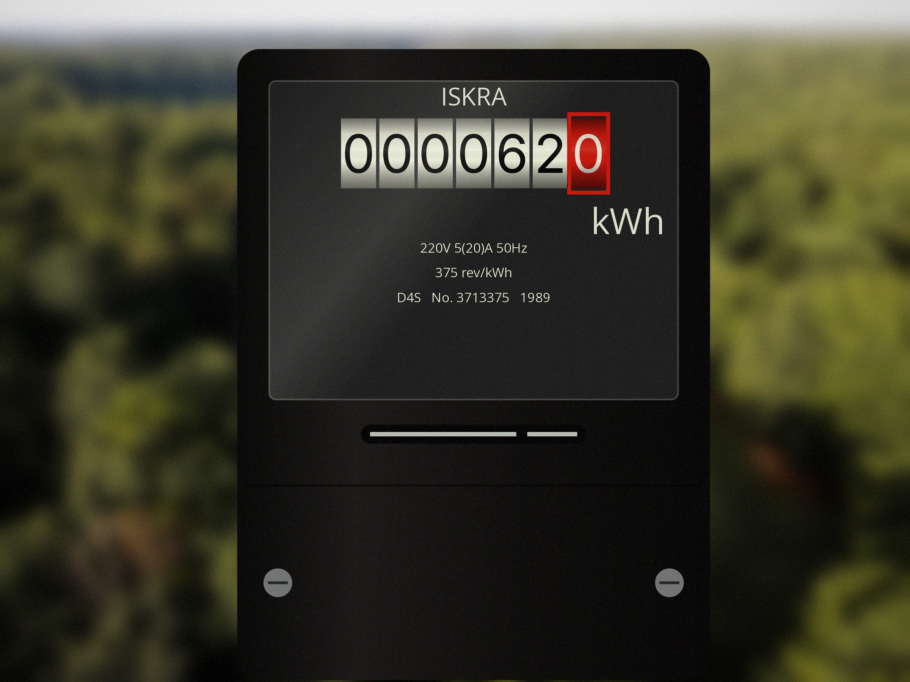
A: 62.0 kWh
